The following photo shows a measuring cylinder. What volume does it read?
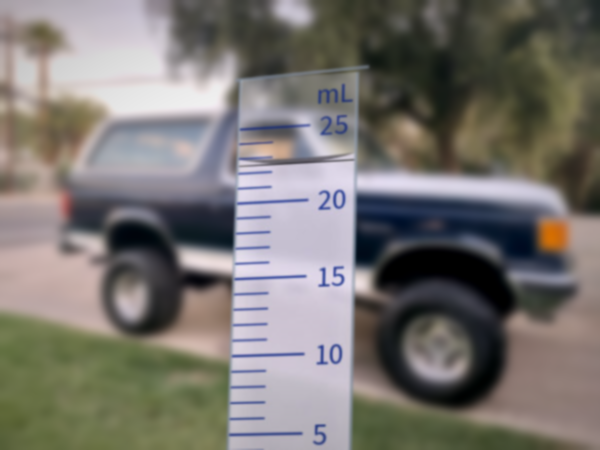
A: 22.5 mL
